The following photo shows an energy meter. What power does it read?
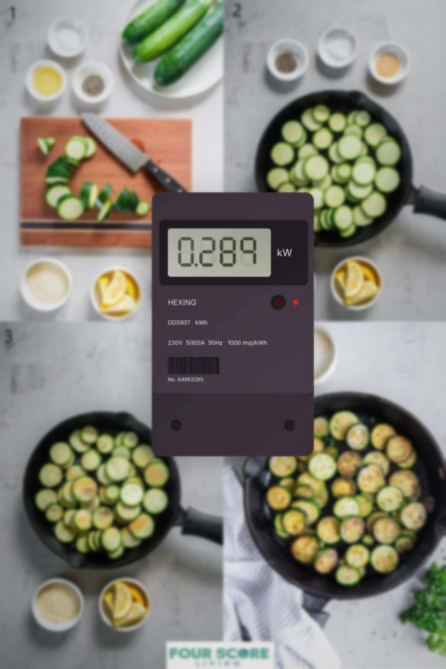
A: 0.289 kW
